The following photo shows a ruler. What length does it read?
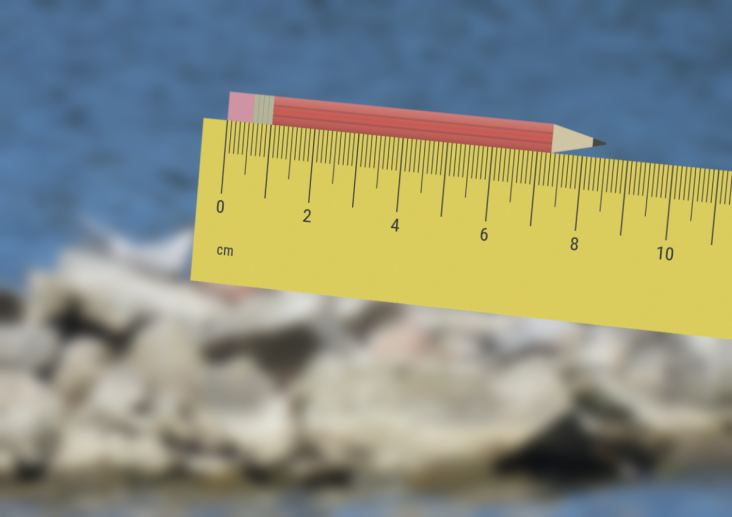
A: 8.5 cm
